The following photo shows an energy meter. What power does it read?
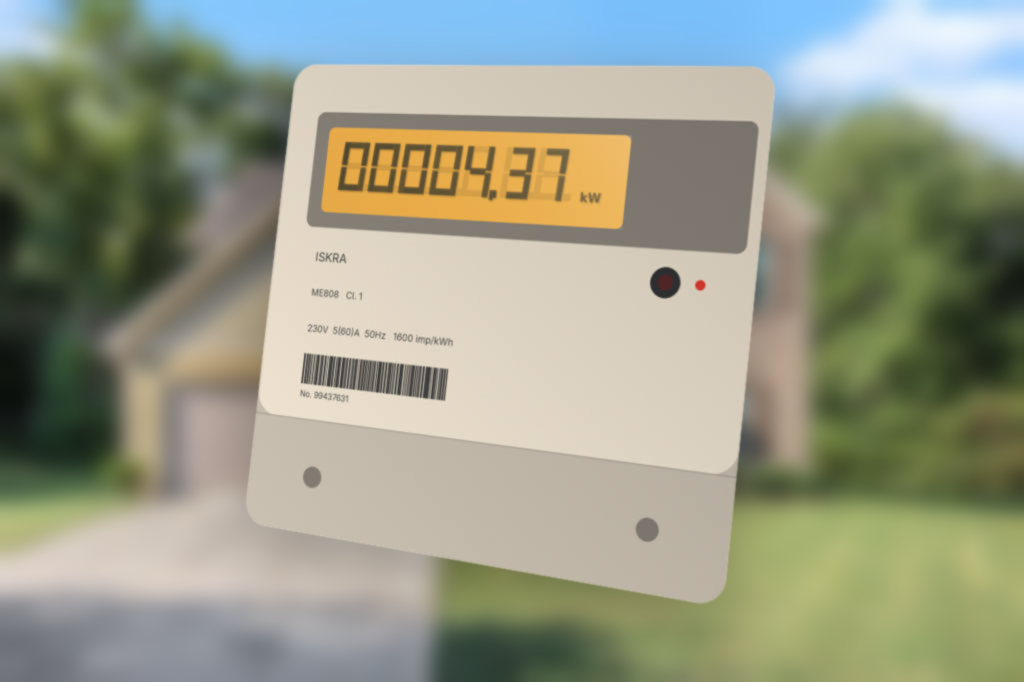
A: 4.37 kW
